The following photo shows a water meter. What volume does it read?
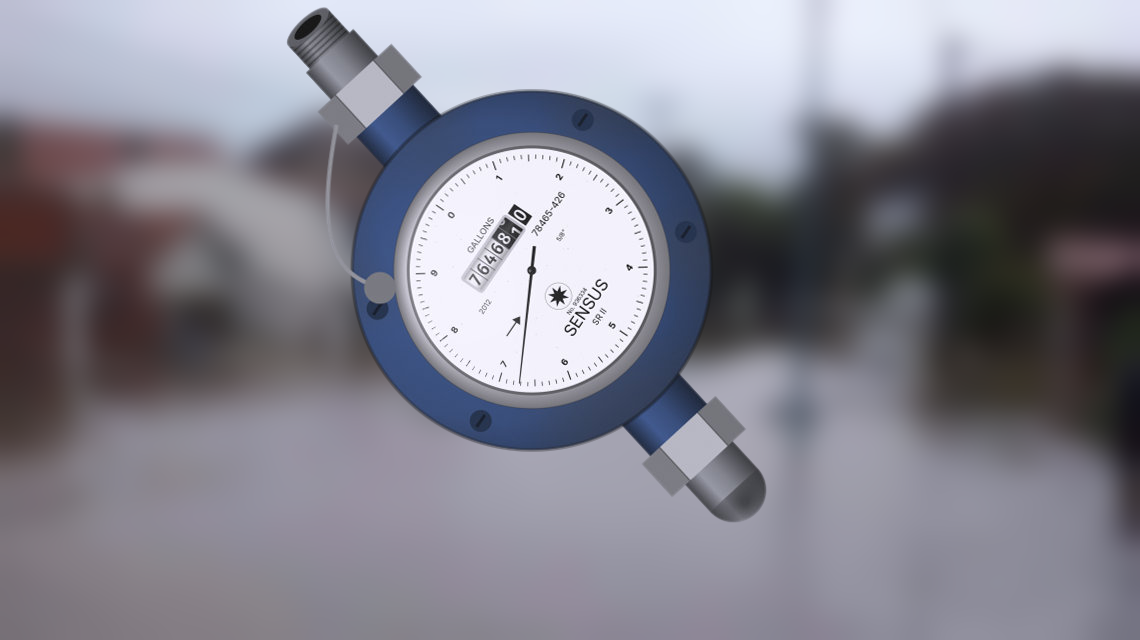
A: 7646806.7 gal
